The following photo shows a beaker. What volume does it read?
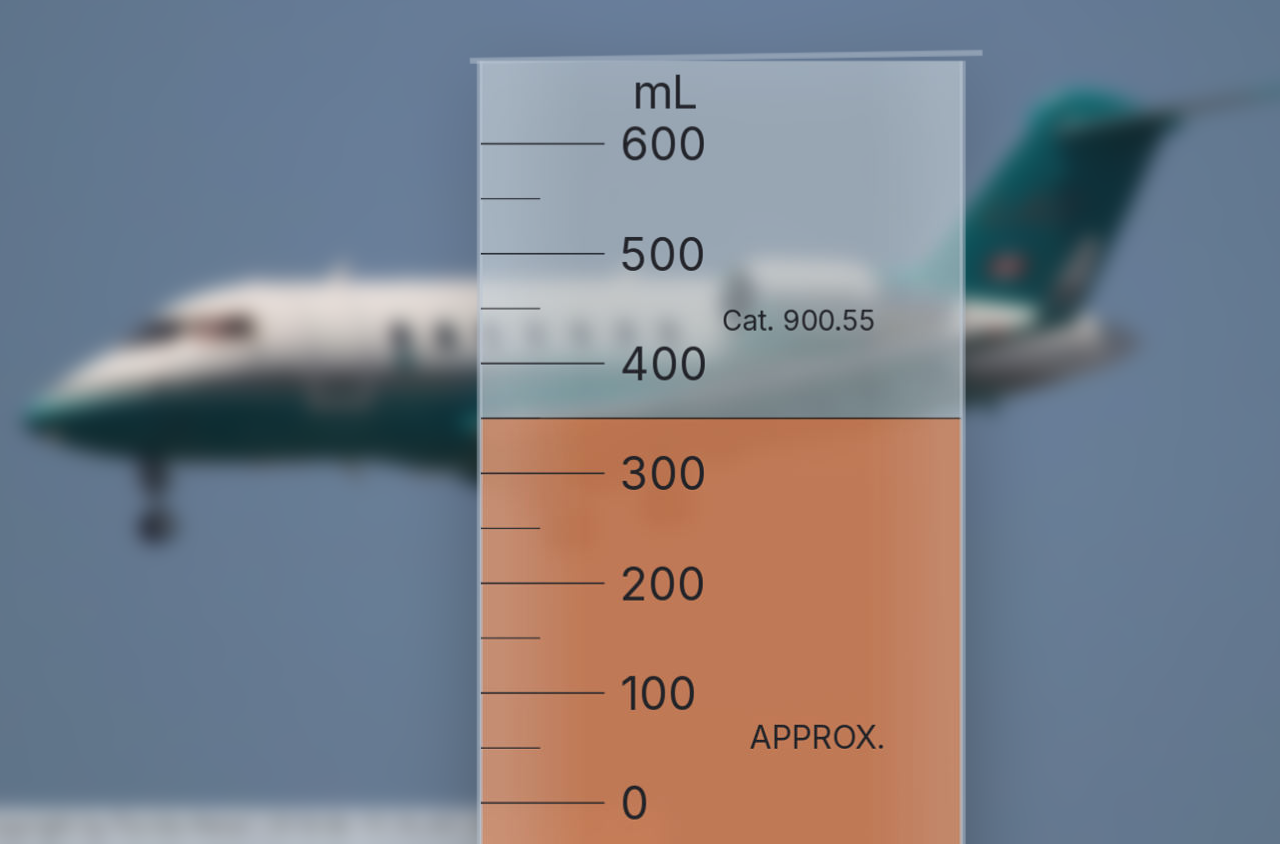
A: 350 mL
